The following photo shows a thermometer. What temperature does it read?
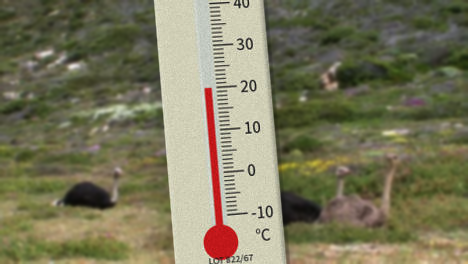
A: 20 °C
